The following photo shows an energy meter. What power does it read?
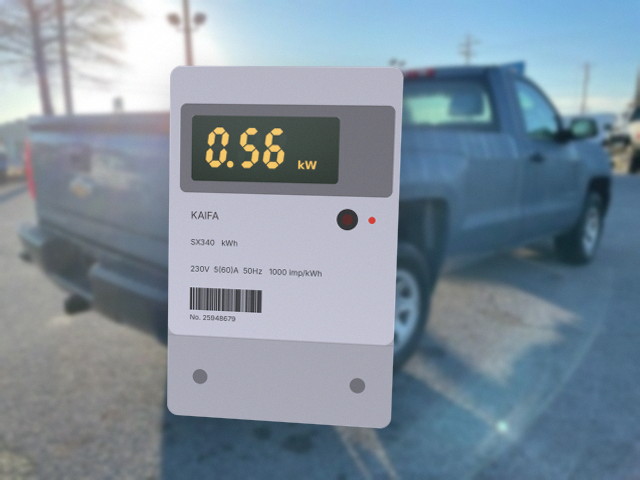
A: 0.56 kW
